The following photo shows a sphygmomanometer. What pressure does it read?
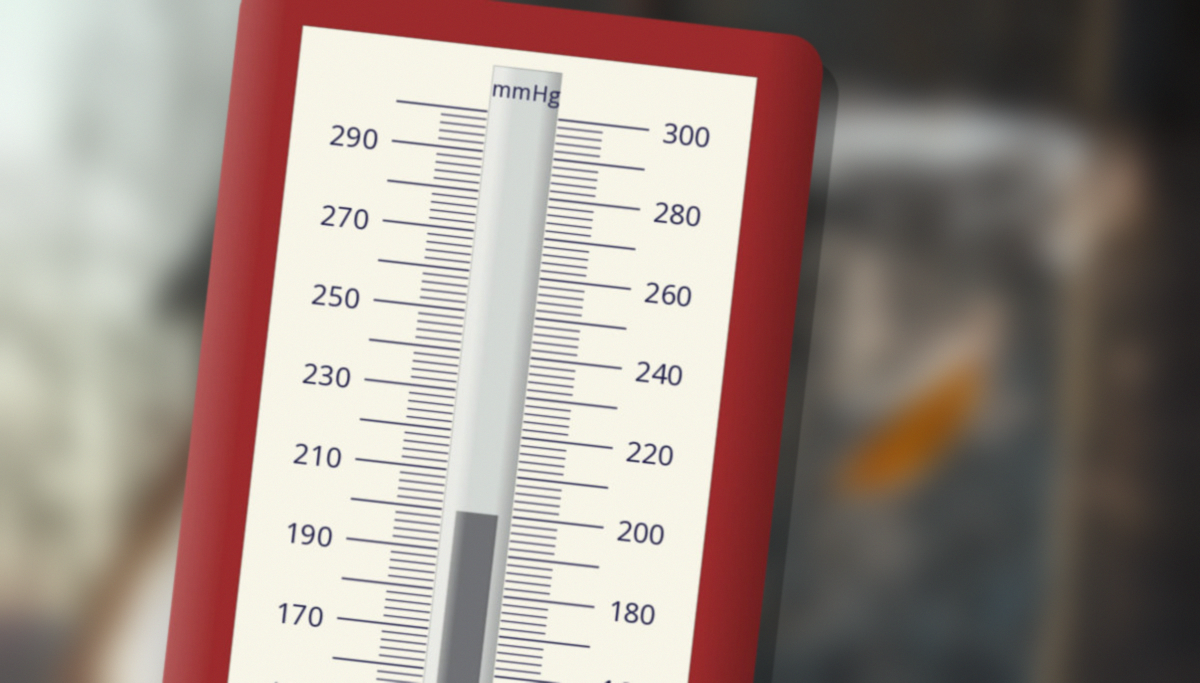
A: 200 mmHg
